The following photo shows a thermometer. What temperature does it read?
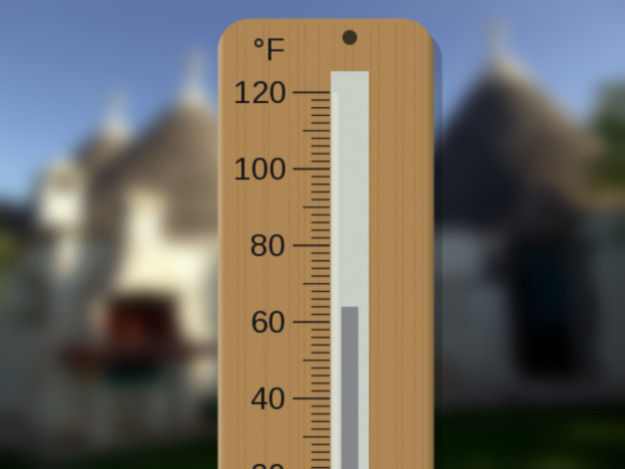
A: 64 °F
